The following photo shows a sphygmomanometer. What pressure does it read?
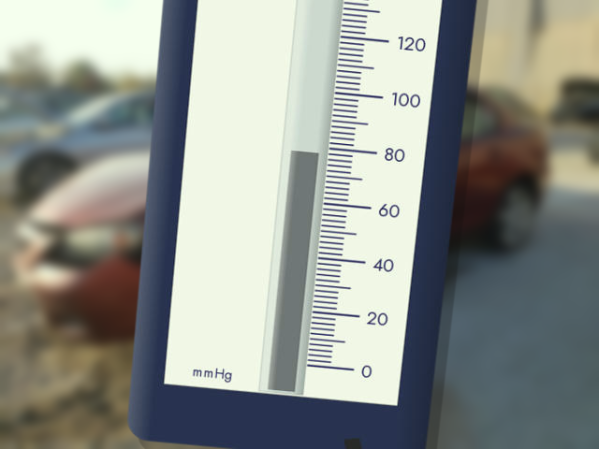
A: 78 mmHg
